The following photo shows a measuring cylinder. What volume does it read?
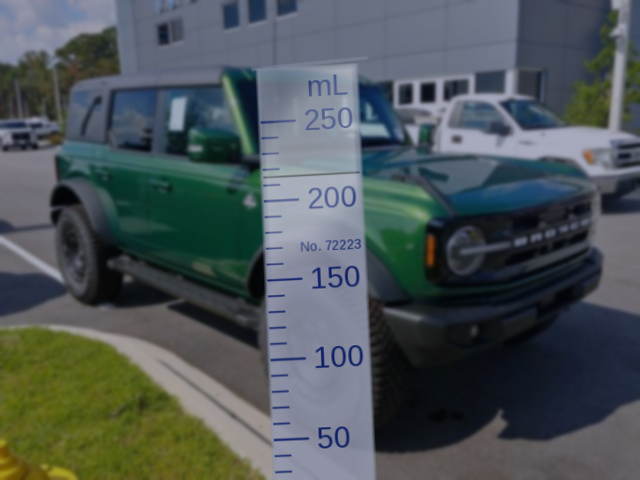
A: 215 mL
